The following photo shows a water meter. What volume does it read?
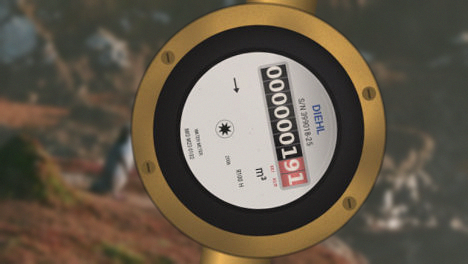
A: 1.91 m³
